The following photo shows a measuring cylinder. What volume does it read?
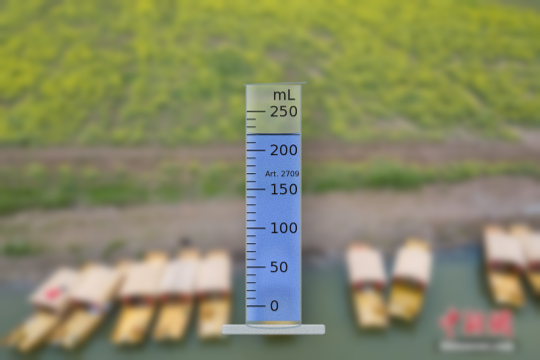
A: 220 mL
